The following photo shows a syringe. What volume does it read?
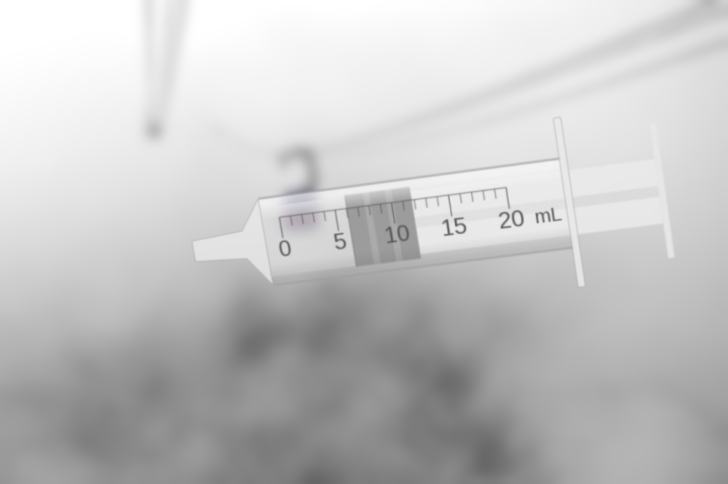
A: 6 mL
